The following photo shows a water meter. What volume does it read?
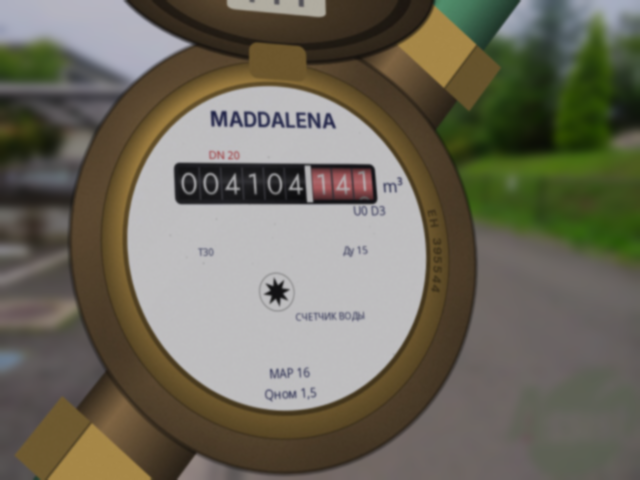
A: 4104.141 m³
